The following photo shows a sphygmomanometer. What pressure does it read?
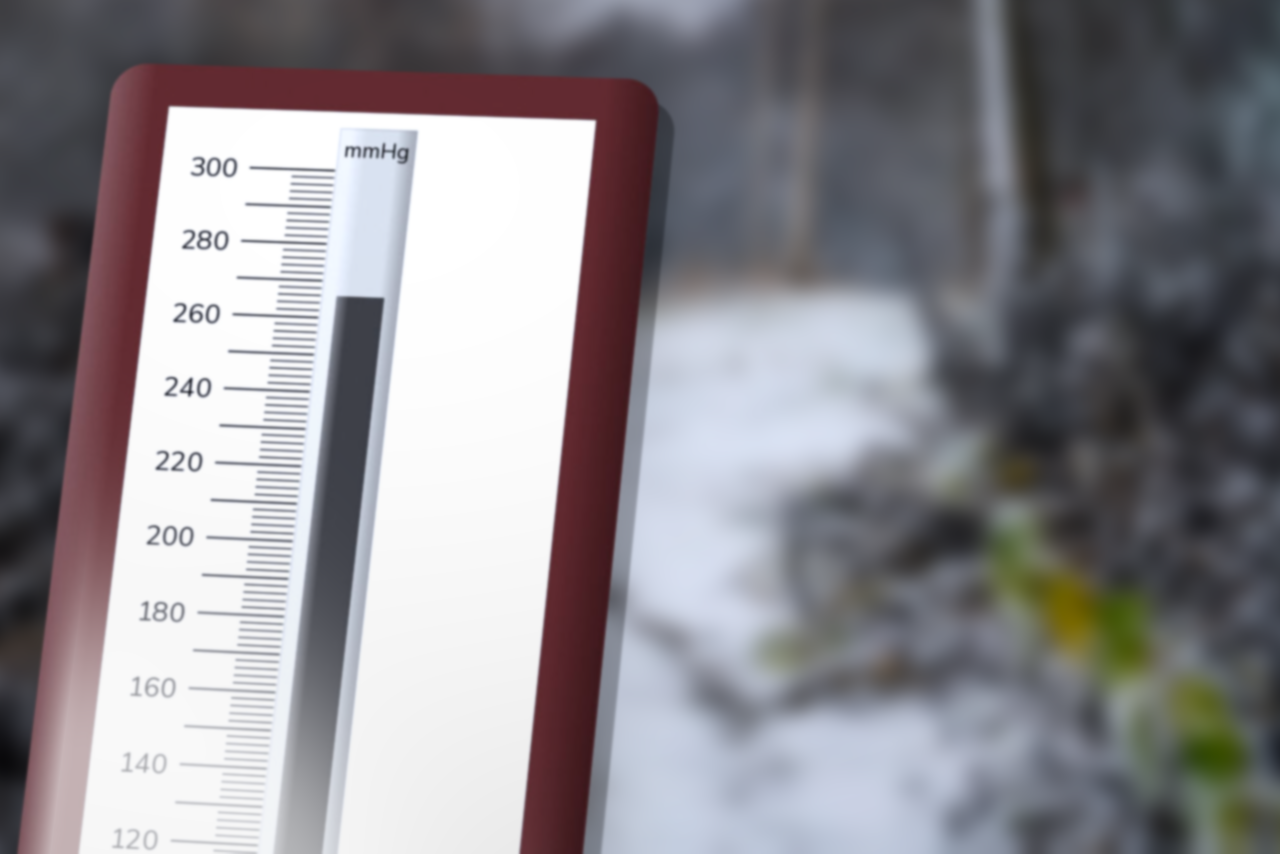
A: 266 mmHg
